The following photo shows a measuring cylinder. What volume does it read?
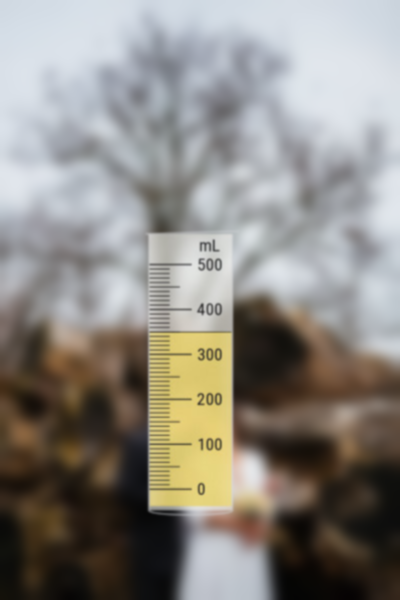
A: 350 mL
